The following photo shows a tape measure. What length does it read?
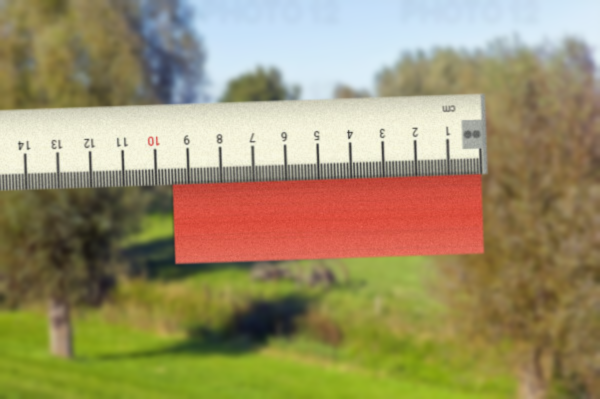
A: 9.5 cm
